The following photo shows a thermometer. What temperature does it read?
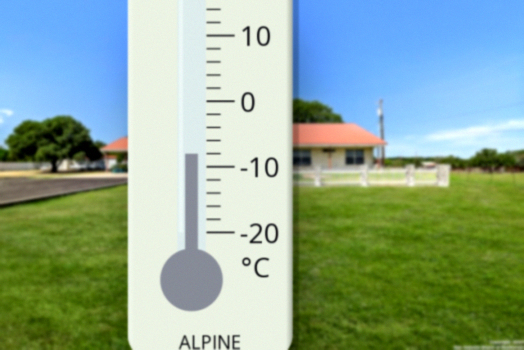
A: -8 °C
